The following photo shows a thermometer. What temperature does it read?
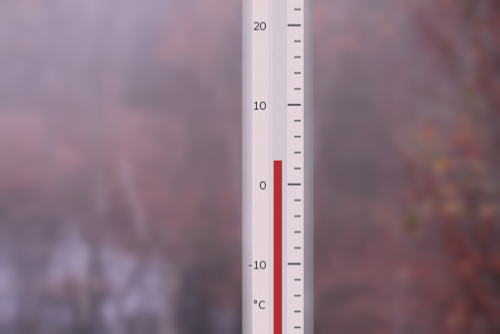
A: 3 °C
